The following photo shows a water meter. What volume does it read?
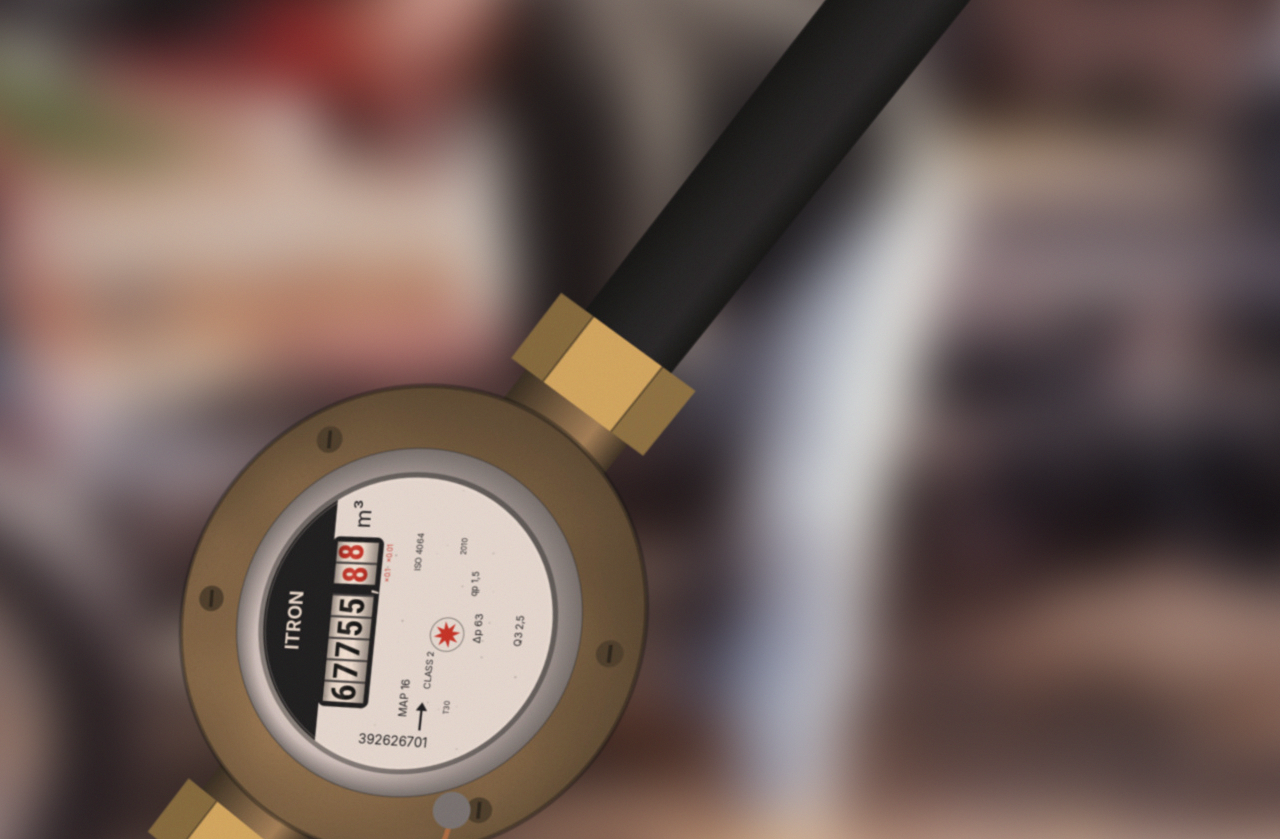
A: 67755.88 m³
